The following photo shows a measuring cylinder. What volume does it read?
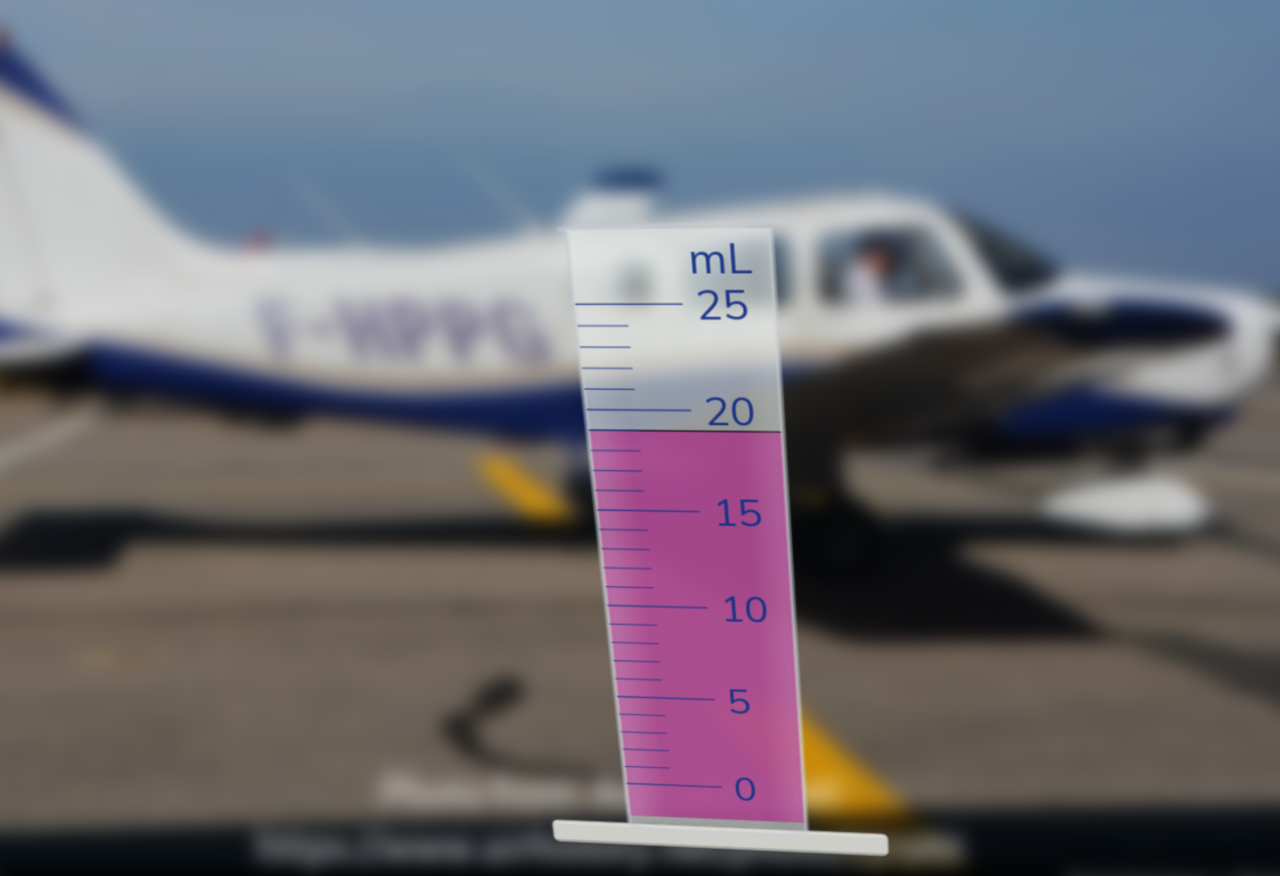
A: 19 mL
